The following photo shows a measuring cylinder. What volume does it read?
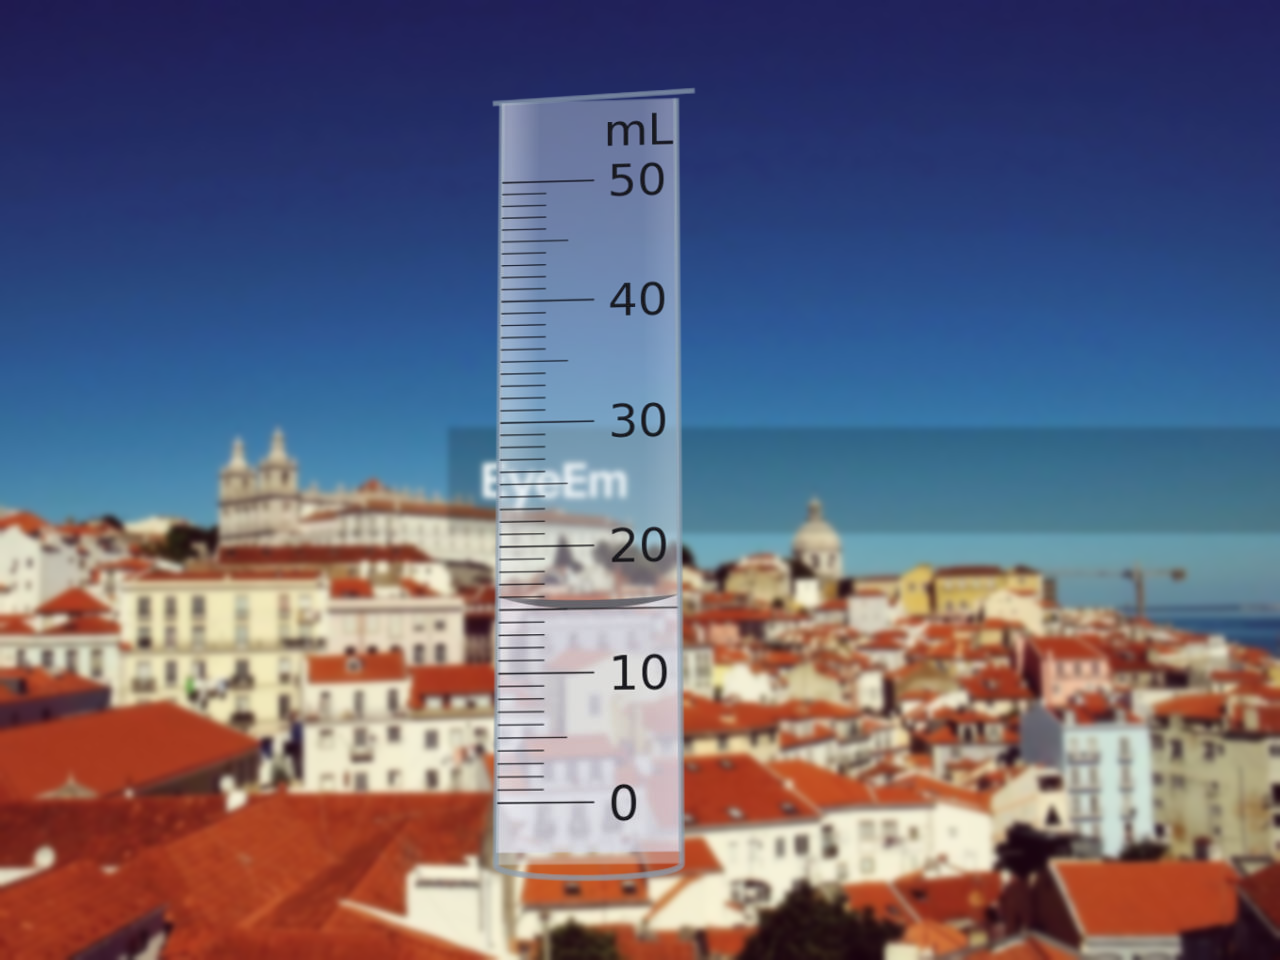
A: 15 mL
